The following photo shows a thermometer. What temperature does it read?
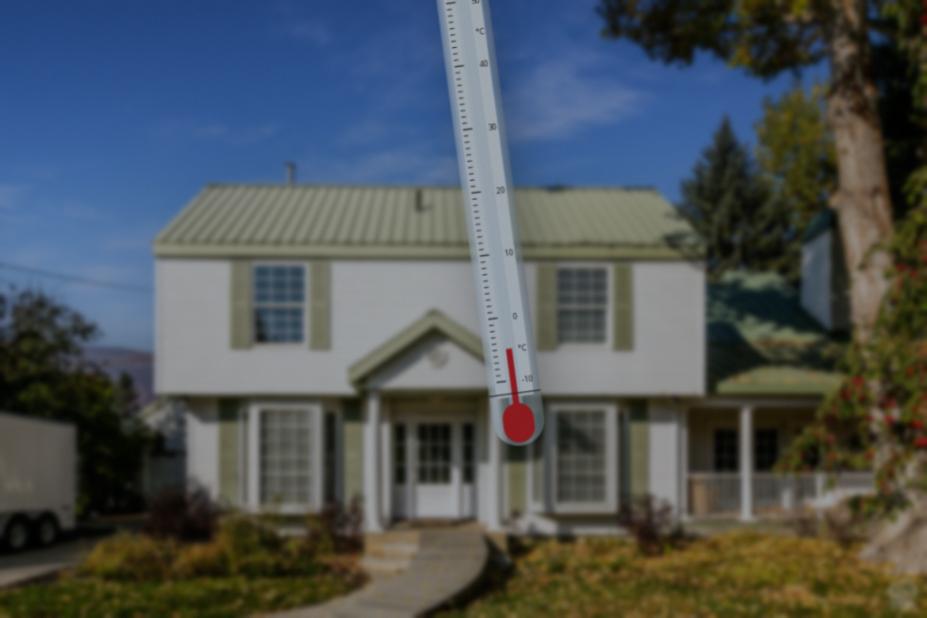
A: -5 °C
